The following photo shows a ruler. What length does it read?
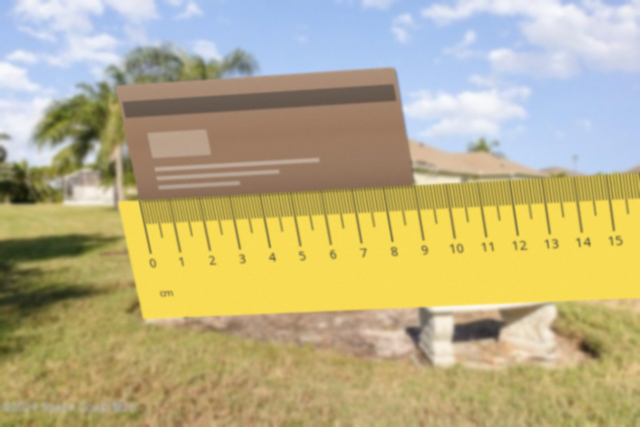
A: 9 cm
